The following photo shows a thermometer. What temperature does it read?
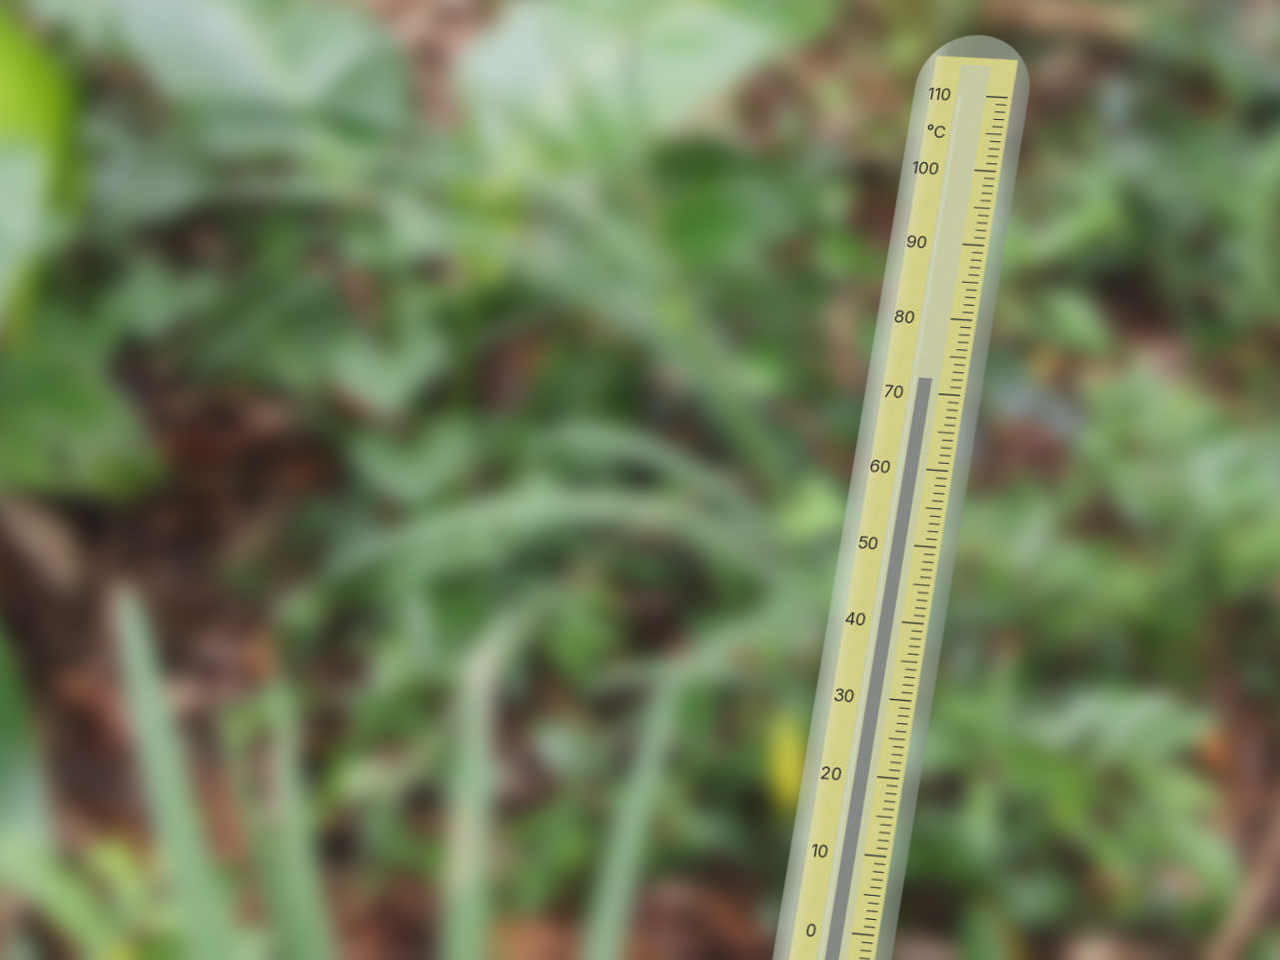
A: 72 °C
